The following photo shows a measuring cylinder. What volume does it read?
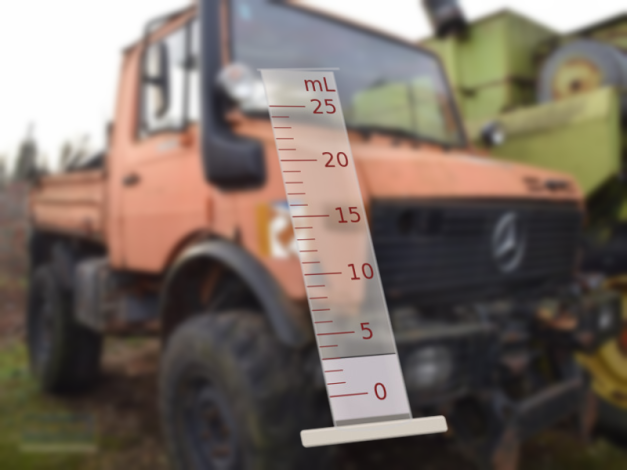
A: 3 mL
